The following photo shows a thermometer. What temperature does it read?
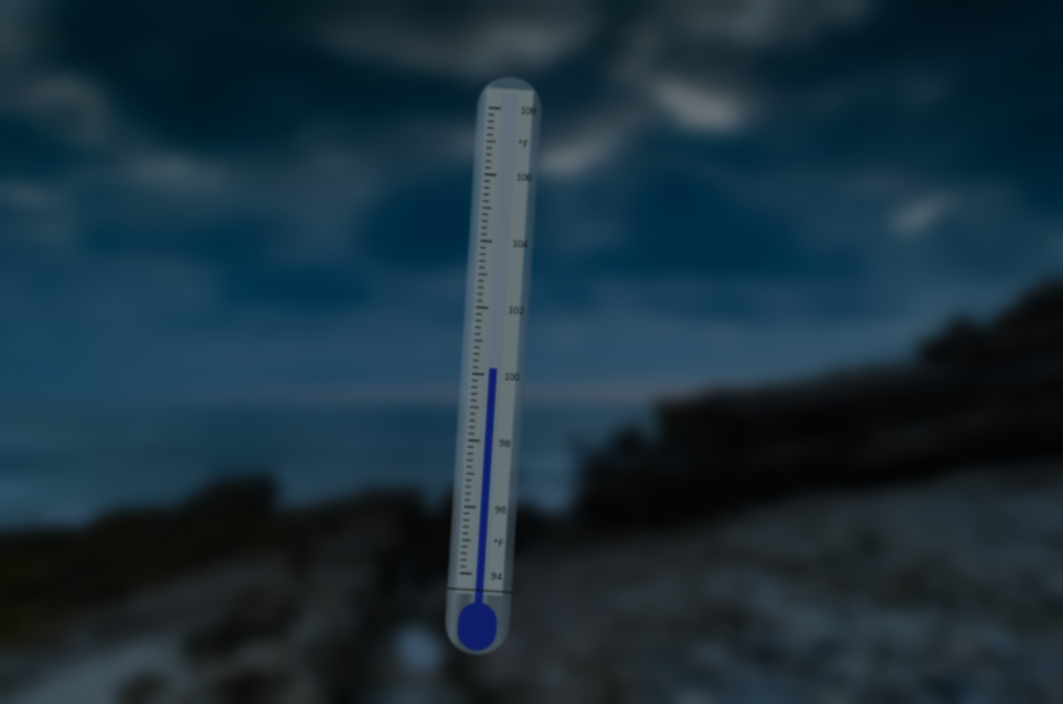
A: 100.2 °F
